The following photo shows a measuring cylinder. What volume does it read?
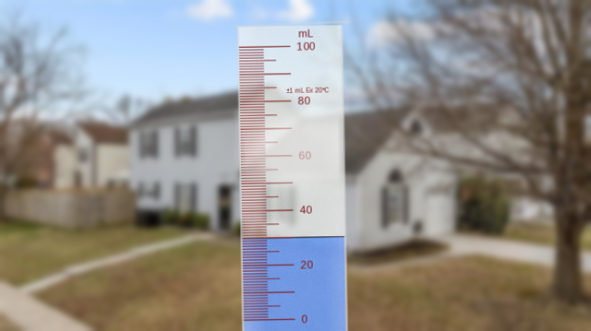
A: 30 mL
